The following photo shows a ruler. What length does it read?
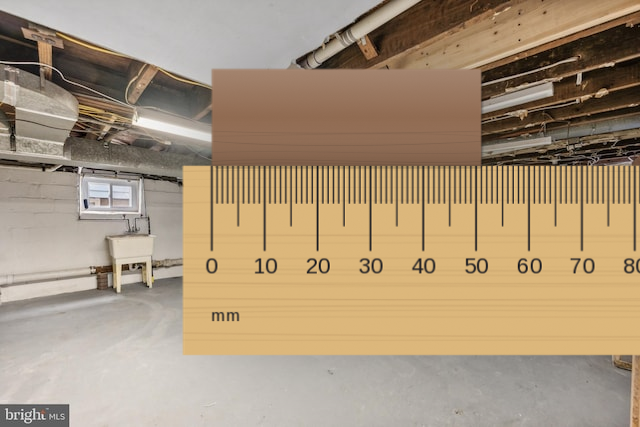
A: 51 mm
